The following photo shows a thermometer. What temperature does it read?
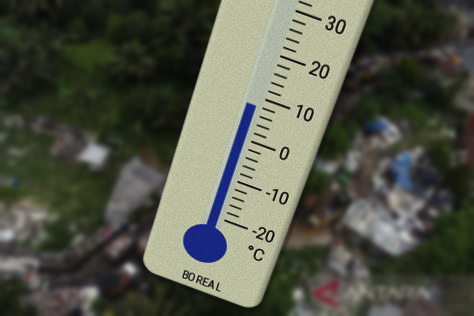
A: 8 °C
